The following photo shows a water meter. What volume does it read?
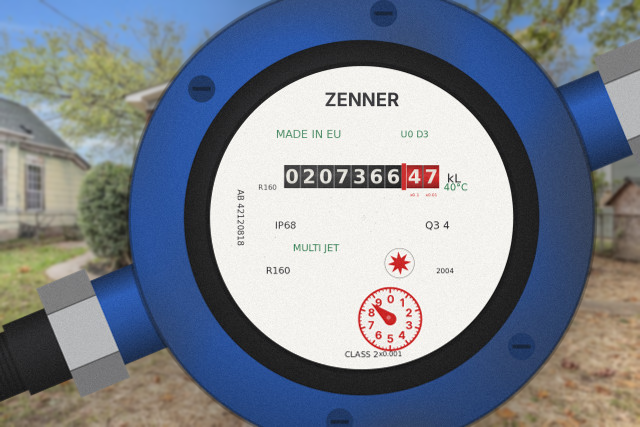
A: 207366.478 kL
